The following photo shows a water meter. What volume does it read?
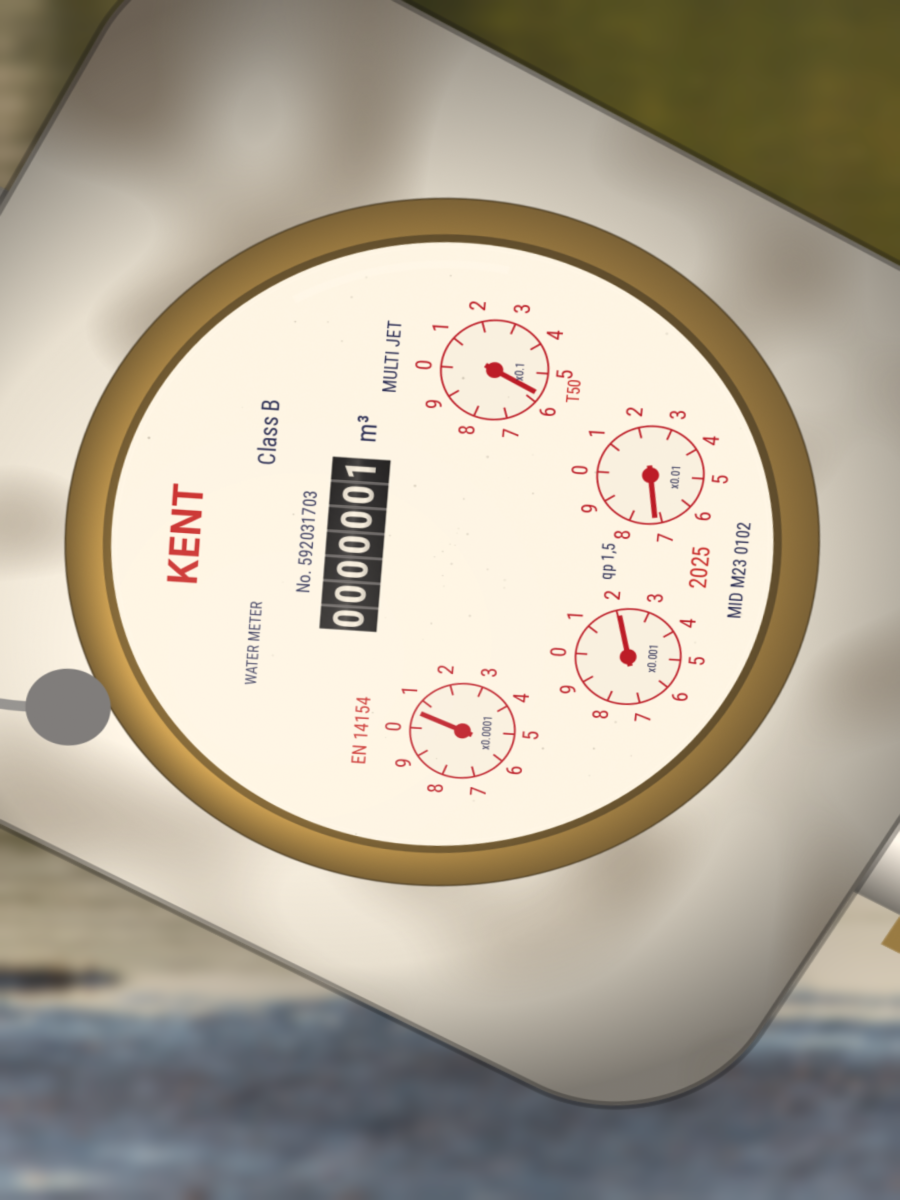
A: 1.5720 m³
